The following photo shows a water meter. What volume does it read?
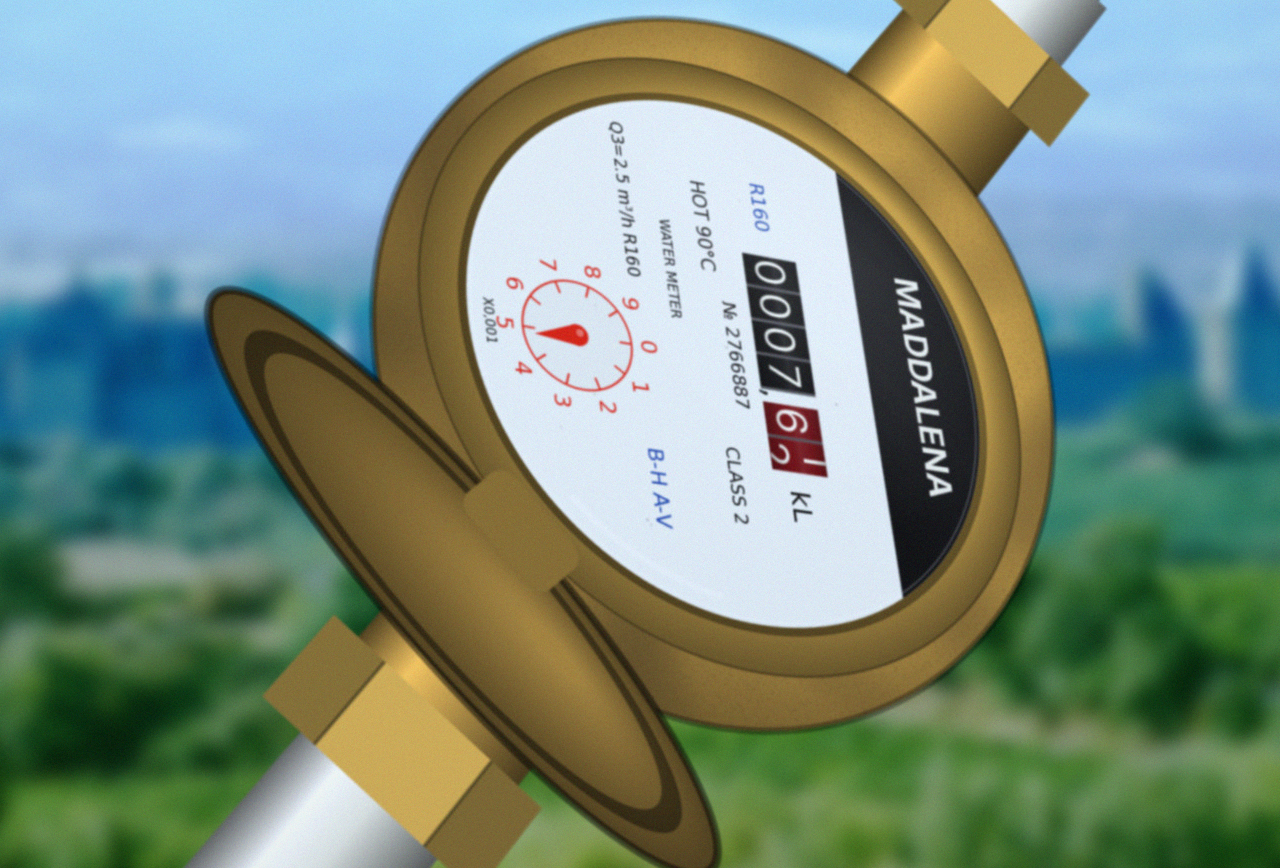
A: 7.614 kL
